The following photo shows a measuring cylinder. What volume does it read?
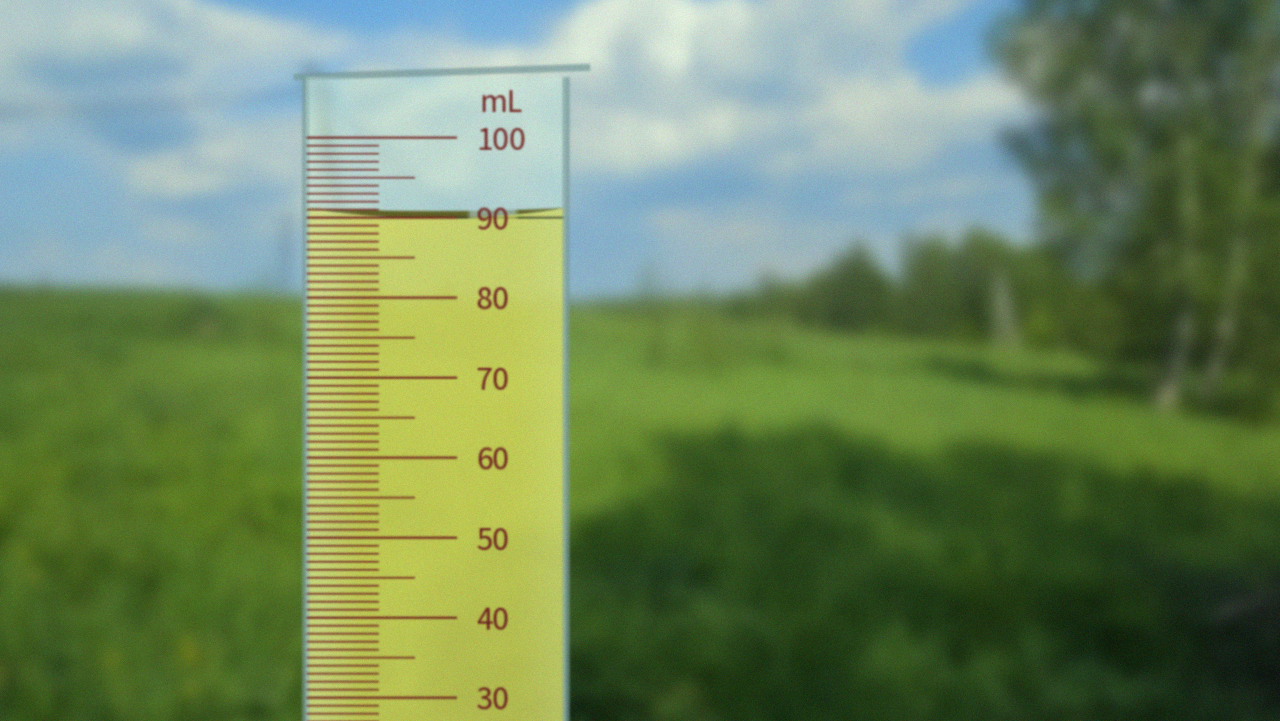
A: 90 mL
